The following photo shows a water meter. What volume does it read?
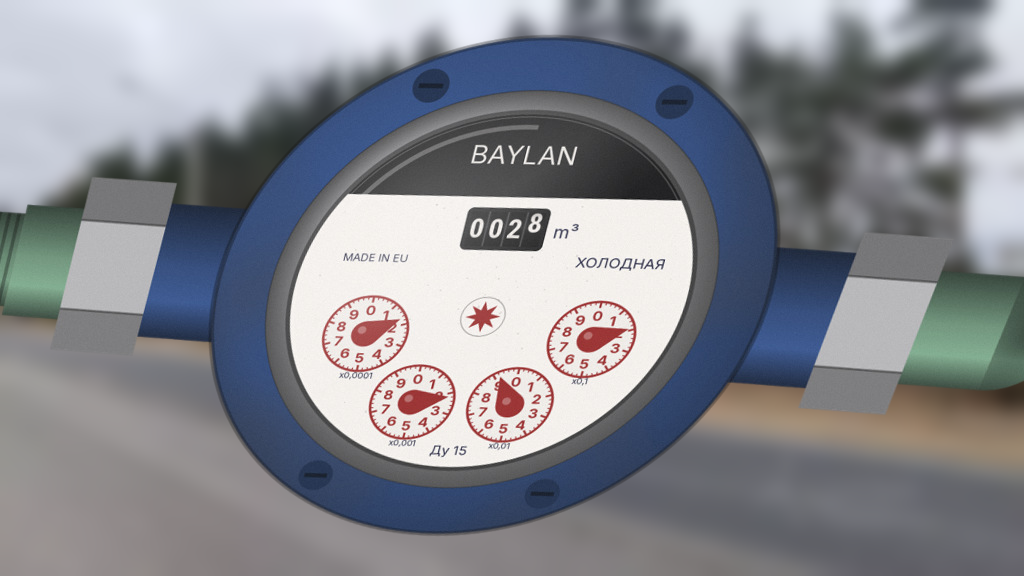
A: 28.1921 m³
